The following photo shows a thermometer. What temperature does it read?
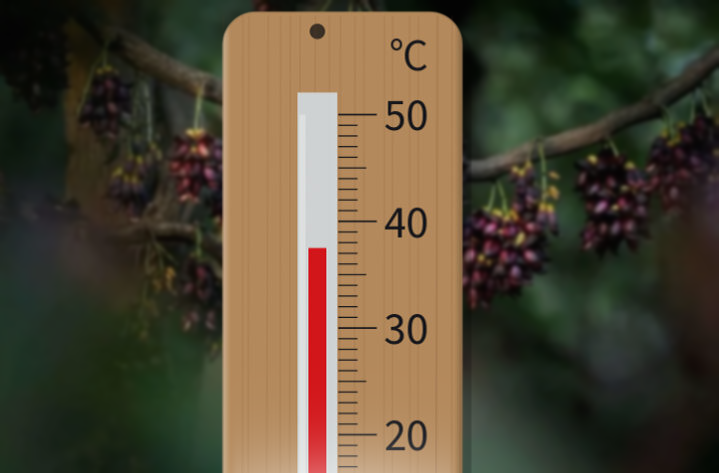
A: 37.5 °C
